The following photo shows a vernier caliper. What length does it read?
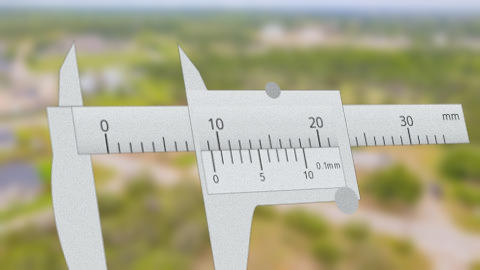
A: 9.2 mm
